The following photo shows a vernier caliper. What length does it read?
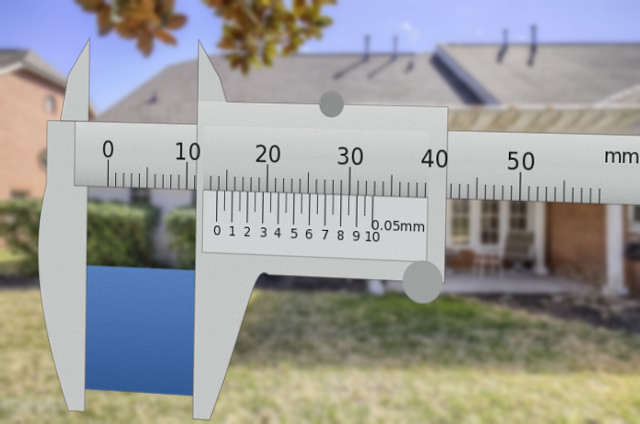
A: 13.8 mm
